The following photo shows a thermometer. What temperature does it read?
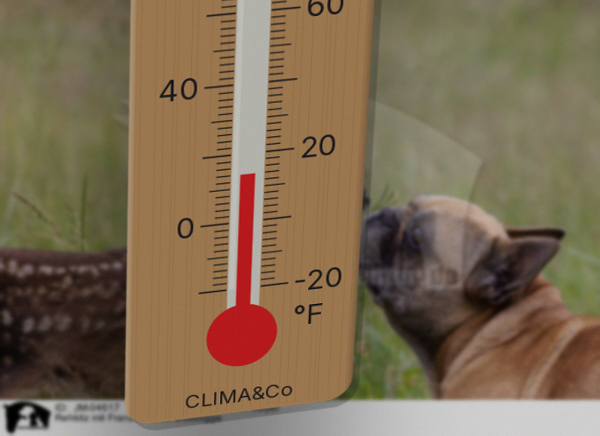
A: 14 °F
